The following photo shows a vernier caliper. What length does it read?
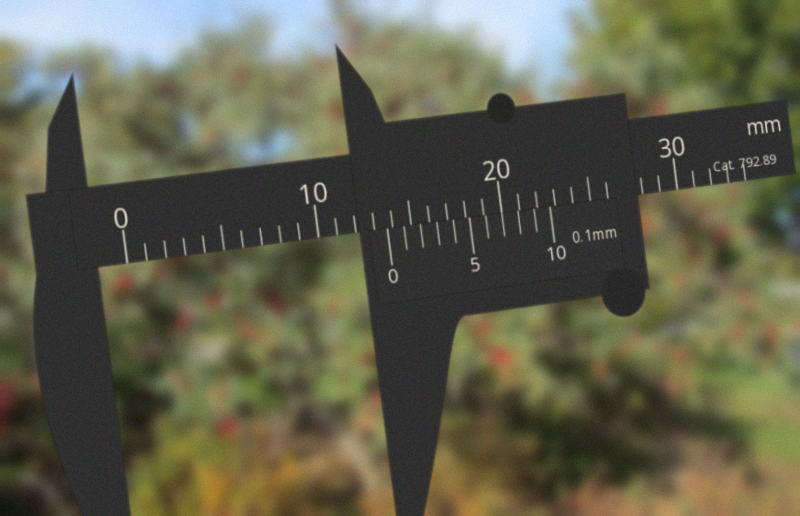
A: 13.7 mm
